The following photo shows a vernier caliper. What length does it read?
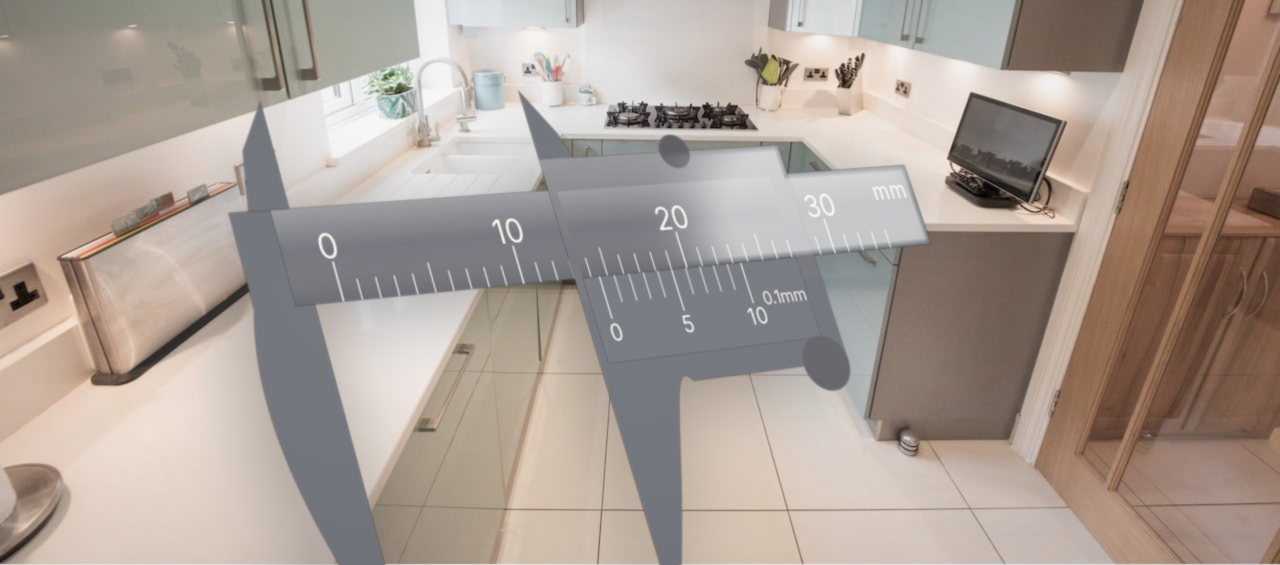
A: 14.5 mm
